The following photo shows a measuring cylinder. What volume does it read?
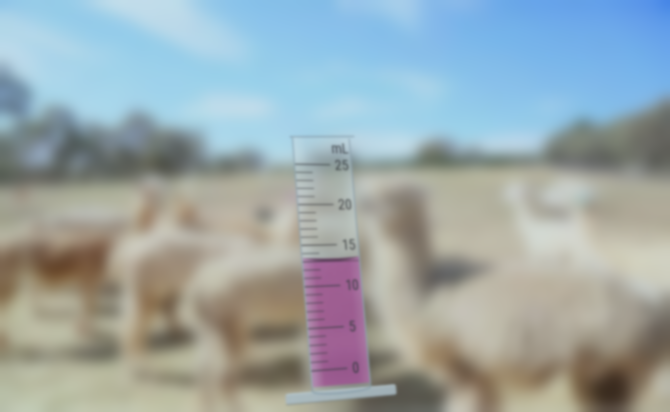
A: 13 mL
